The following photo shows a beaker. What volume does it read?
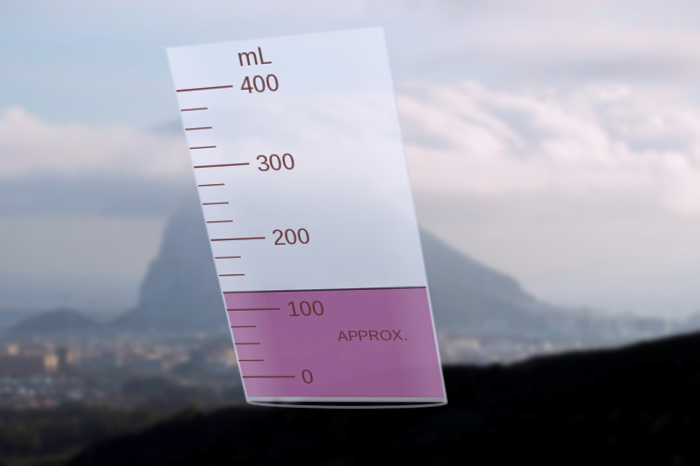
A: 125 mL
